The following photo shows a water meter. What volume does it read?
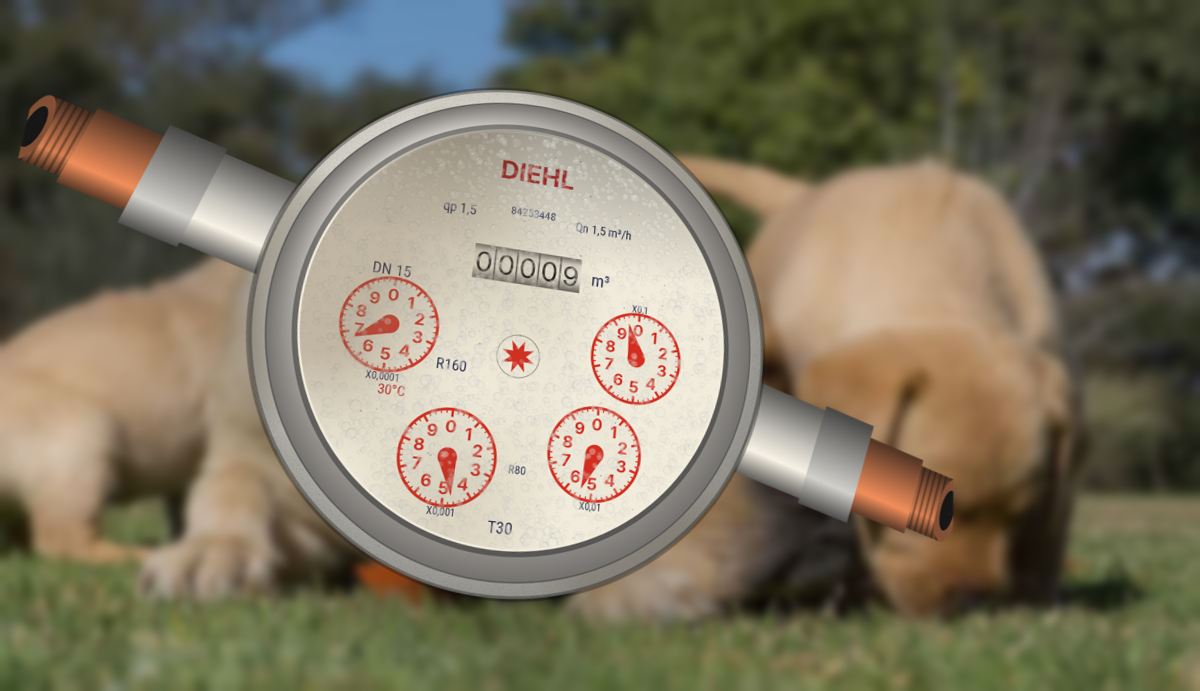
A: 8.9546 m³
